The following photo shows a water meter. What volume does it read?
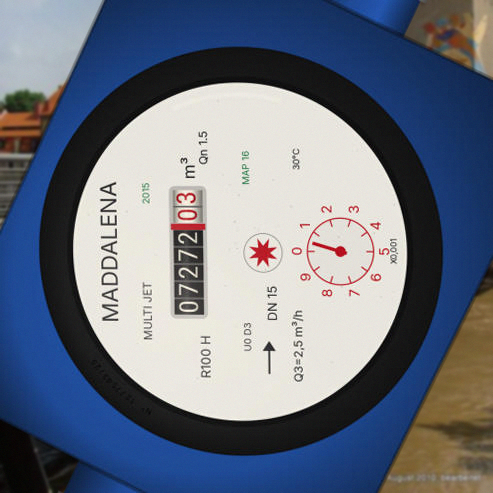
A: 7272.030 m³
